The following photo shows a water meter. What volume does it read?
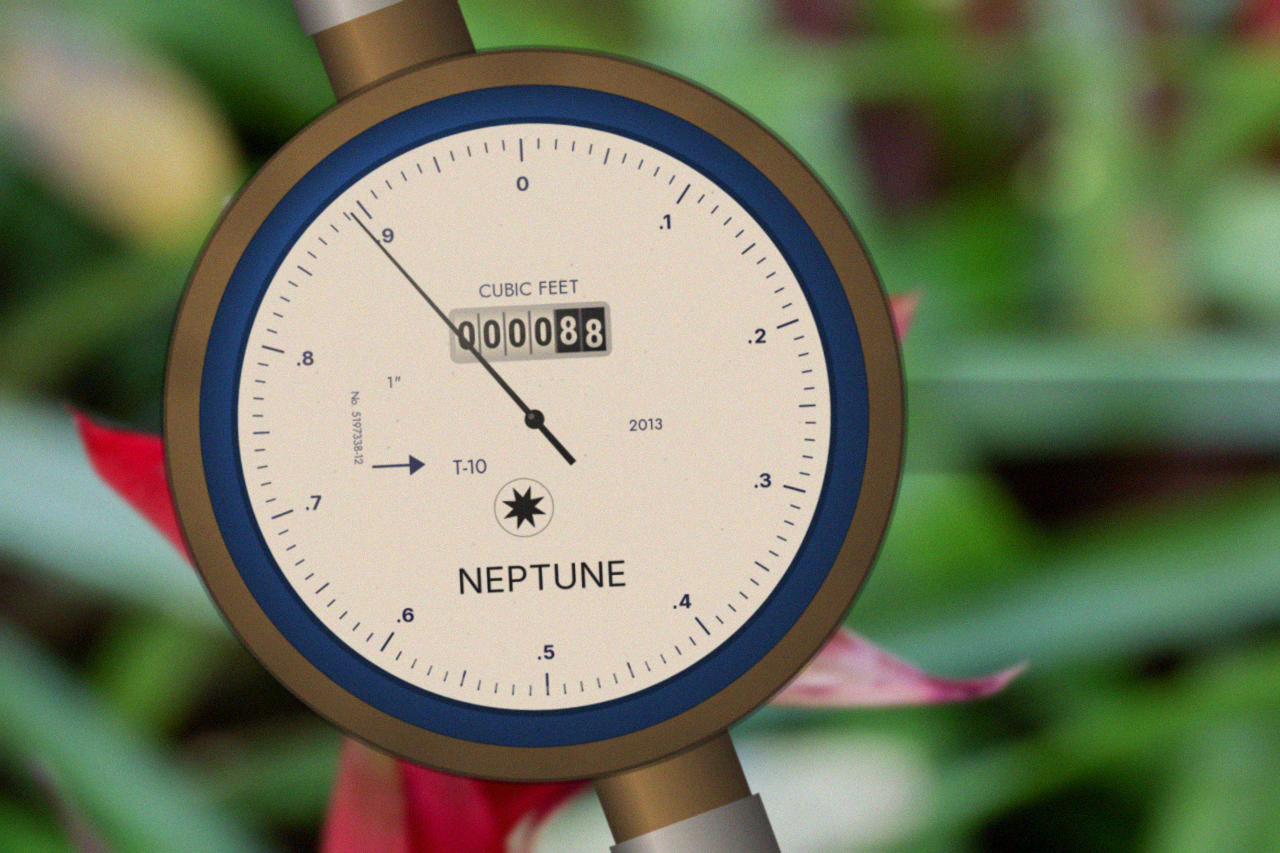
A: 87.89 ft³
